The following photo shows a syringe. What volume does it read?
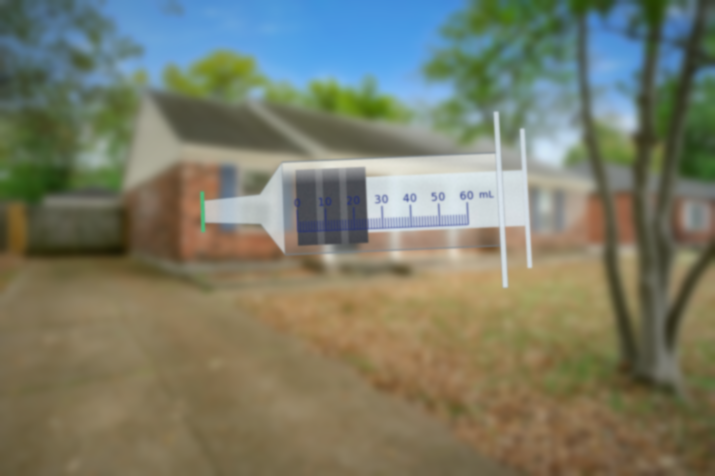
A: 0 mL
